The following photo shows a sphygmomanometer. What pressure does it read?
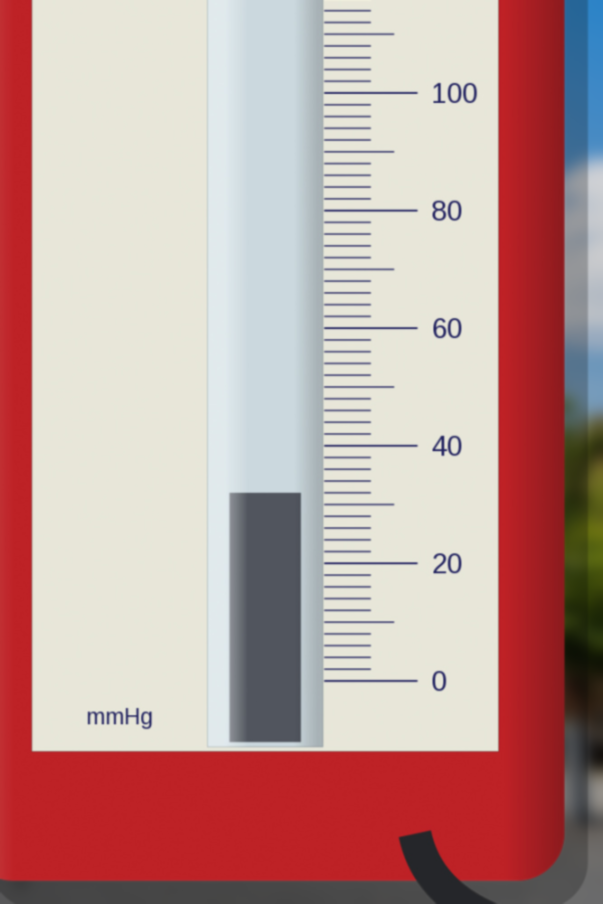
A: 32 mmHg
